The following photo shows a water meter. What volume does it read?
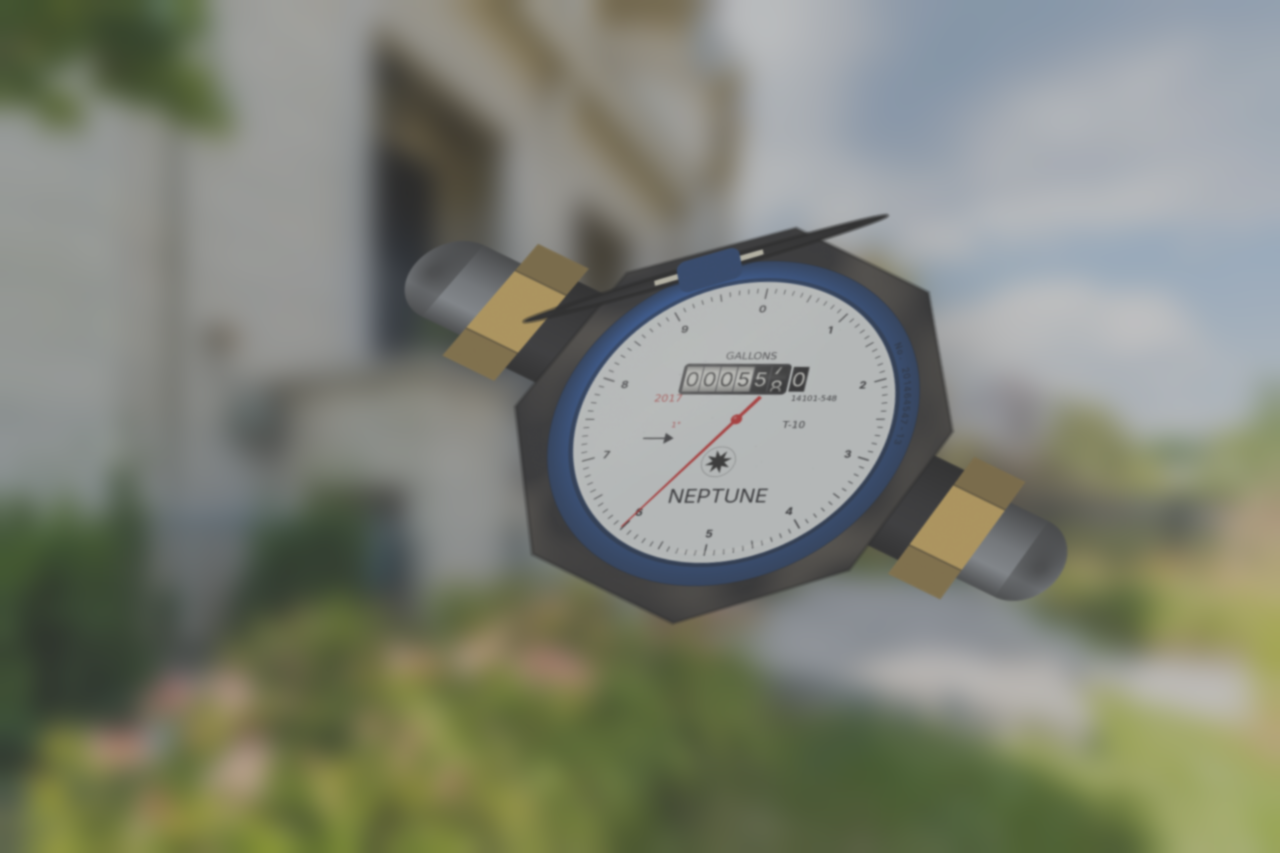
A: 5576.0 gal
